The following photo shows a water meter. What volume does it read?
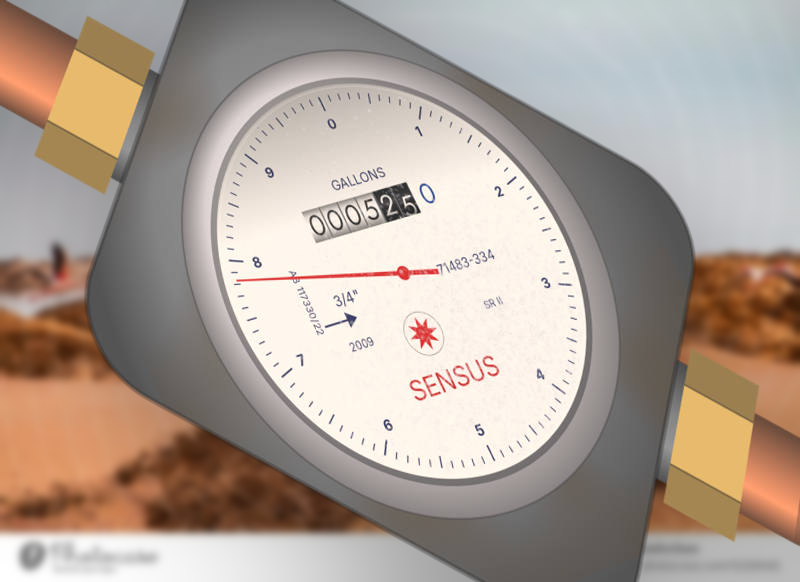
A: 5247.8 gal
